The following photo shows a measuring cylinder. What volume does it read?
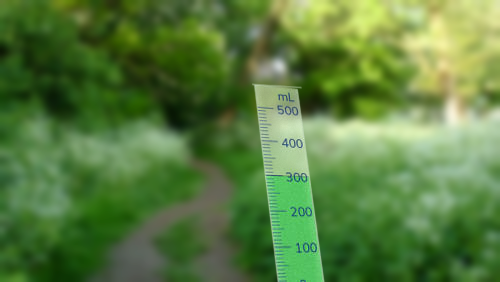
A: 300 mL
